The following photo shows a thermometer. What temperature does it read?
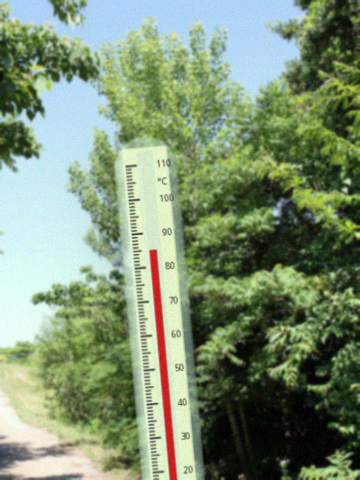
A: 85 °C
